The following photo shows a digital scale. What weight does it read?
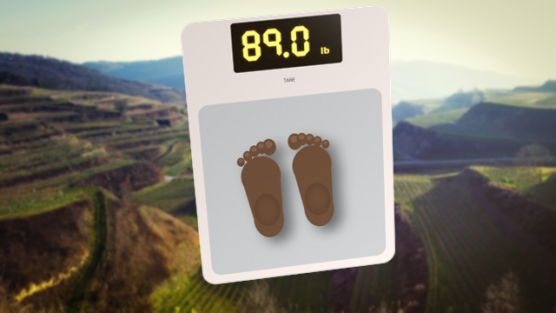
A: 89.0 lb
